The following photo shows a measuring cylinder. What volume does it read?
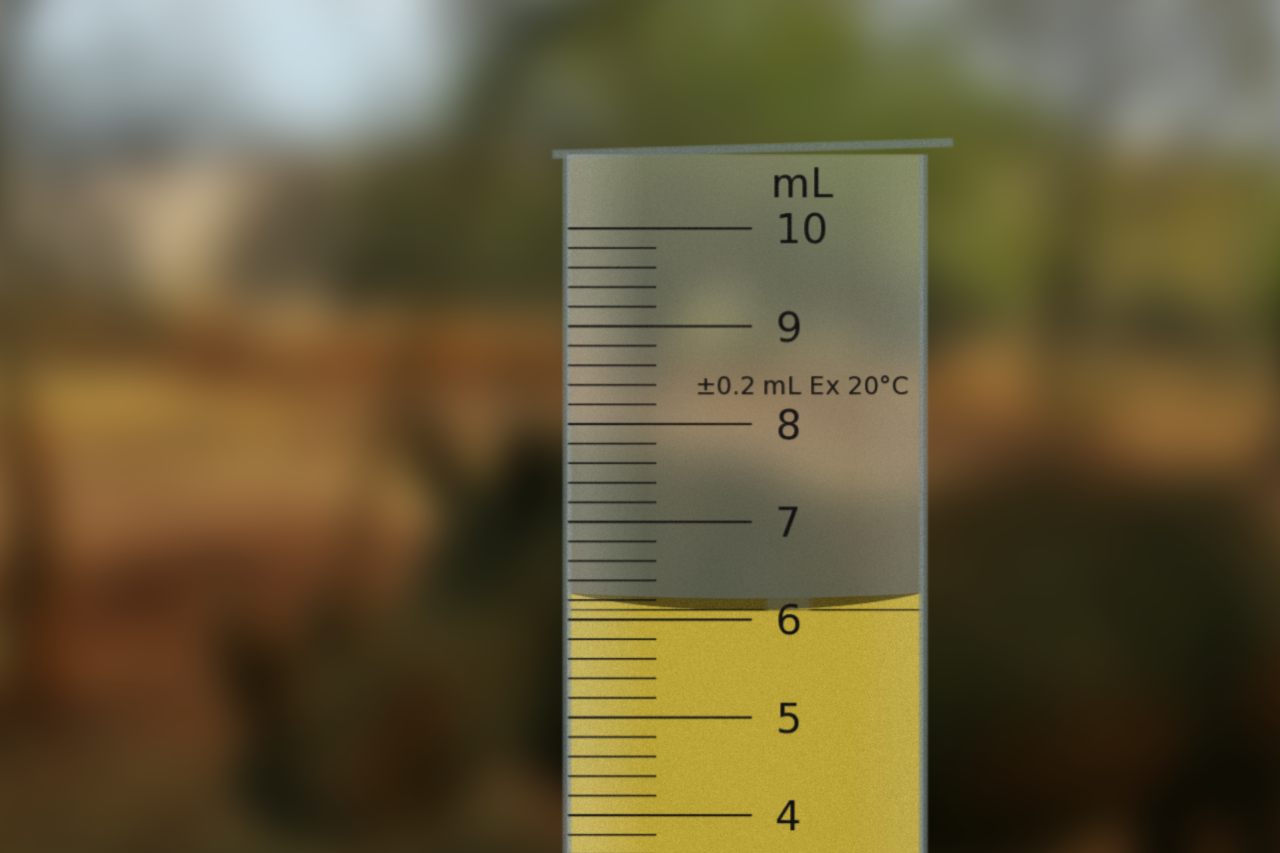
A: 6.1 mL
